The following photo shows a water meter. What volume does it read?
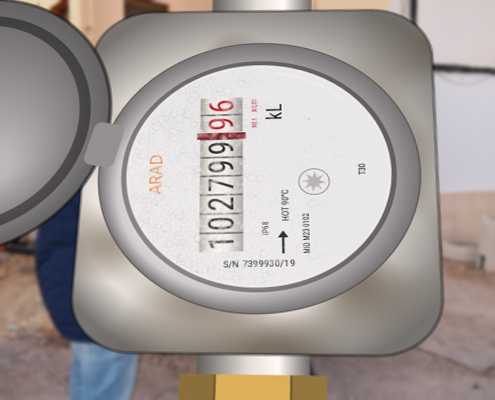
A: 102799.96 kL
